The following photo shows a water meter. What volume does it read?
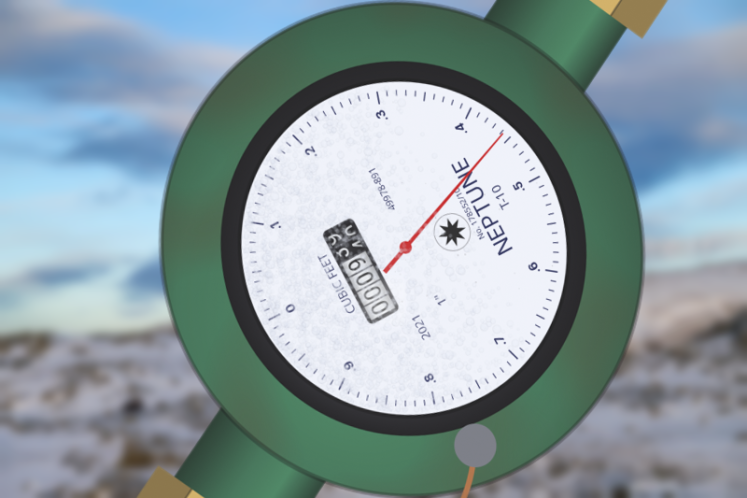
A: 939.44 ft³
